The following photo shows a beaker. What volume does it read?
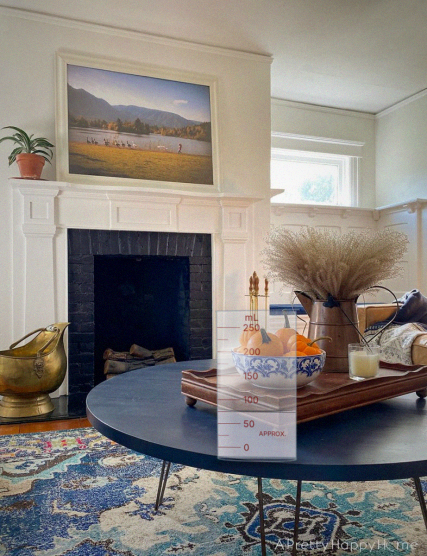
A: 75 mL
